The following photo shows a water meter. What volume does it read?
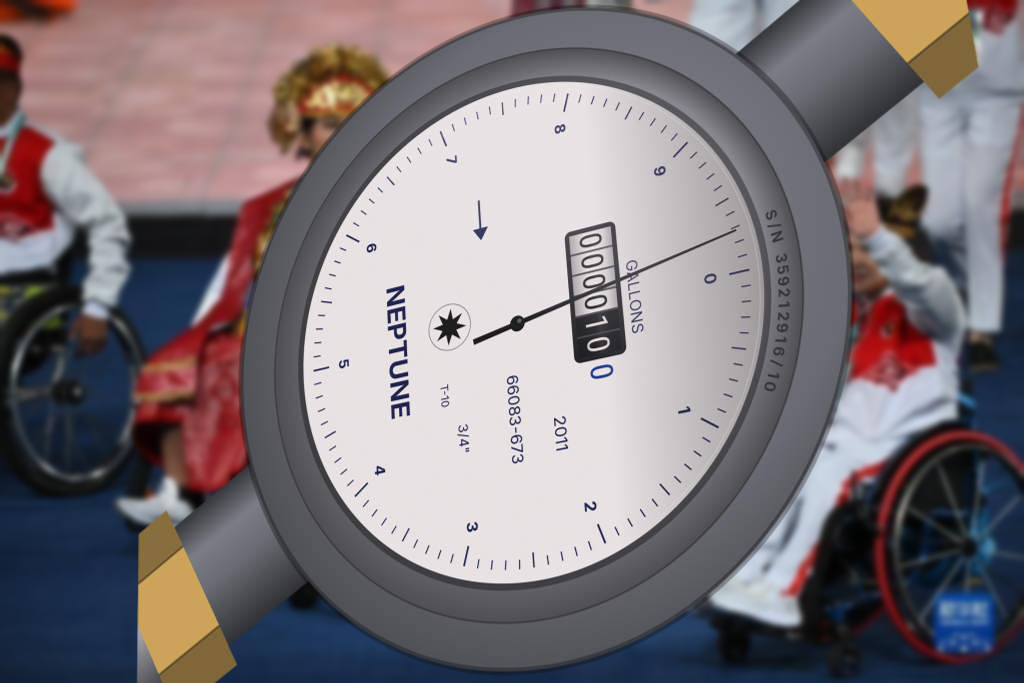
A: 99.7 gal
